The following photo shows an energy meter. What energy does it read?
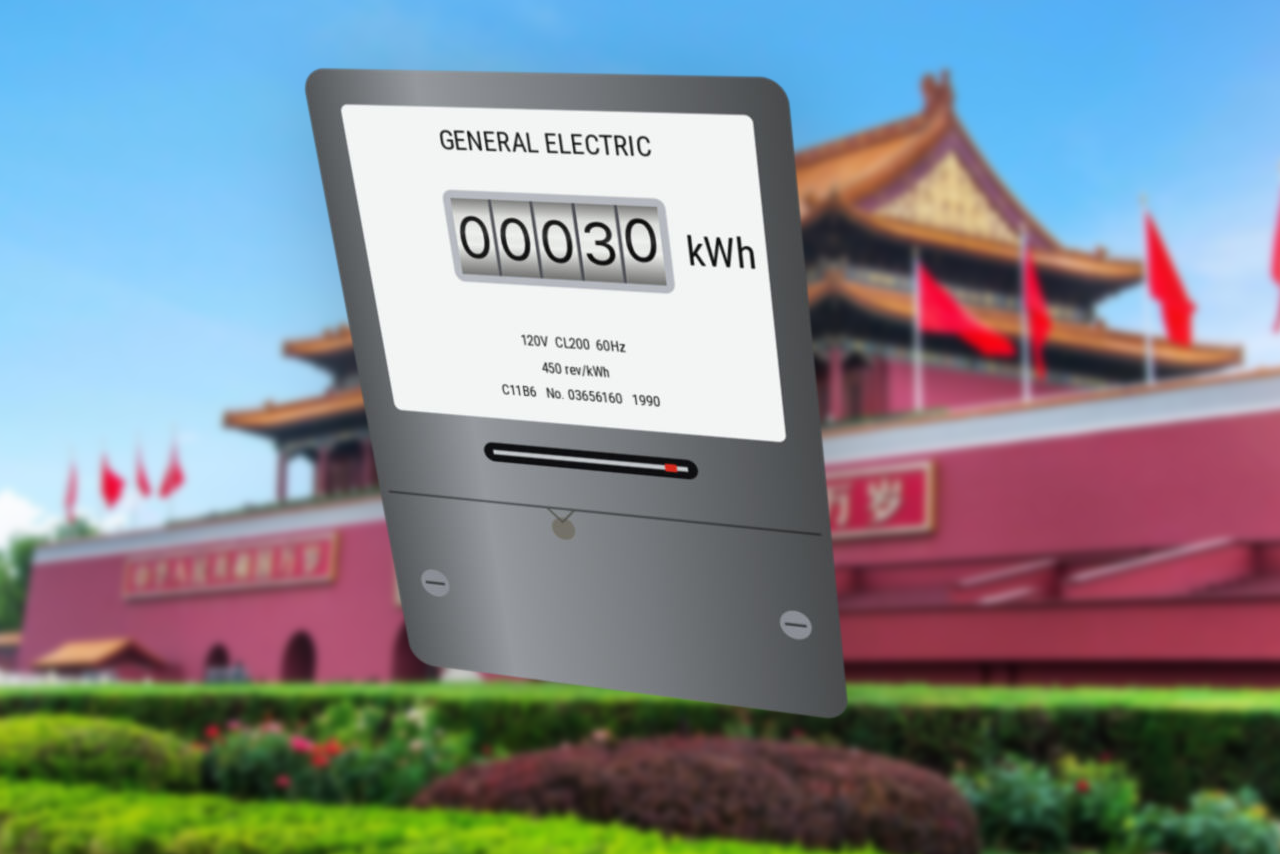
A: 30 kWh
